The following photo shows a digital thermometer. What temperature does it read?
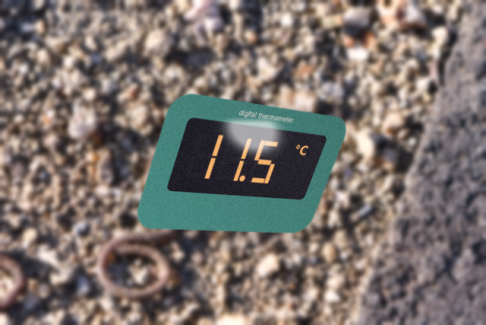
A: 11.5 °C
